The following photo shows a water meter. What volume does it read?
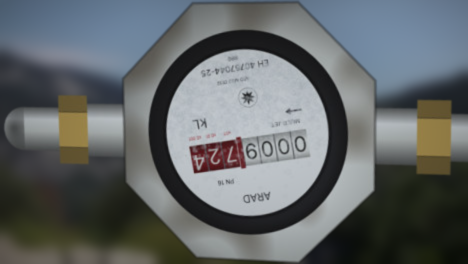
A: 9.724 kL
